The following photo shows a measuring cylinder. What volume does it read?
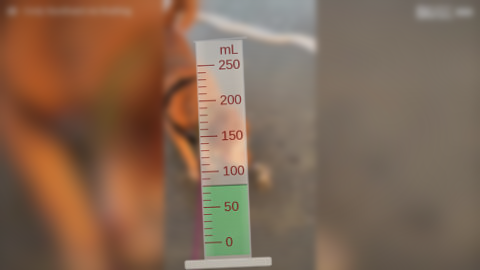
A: 80 mL
